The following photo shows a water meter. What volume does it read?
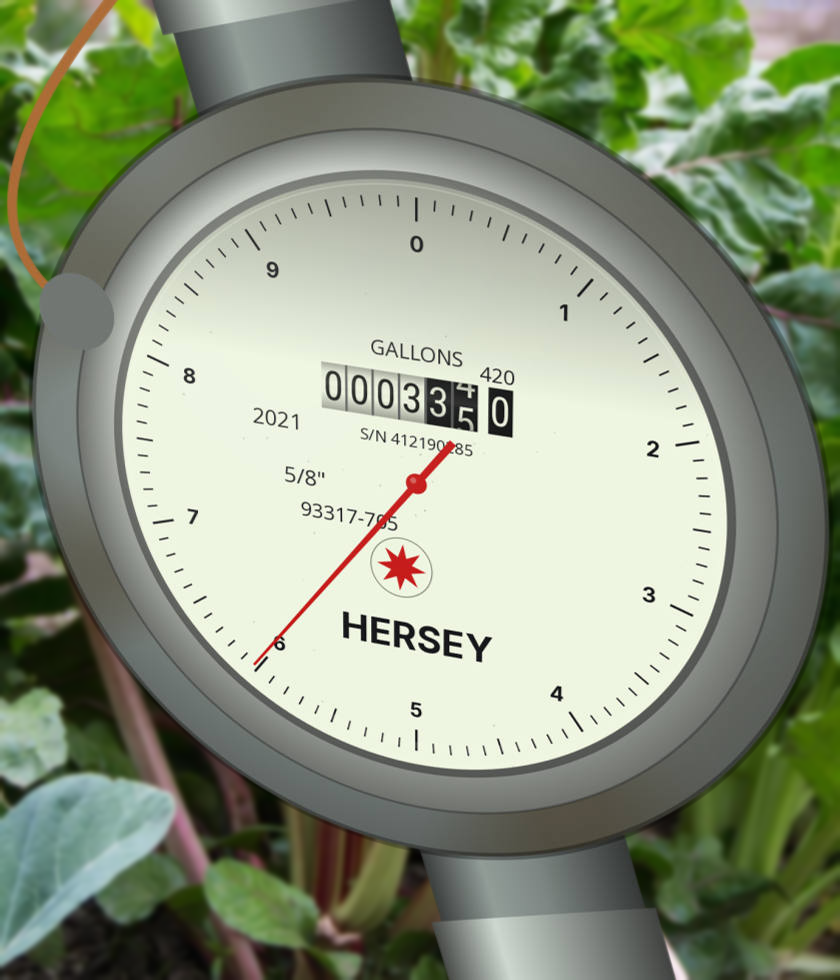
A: 3346.0 gal
